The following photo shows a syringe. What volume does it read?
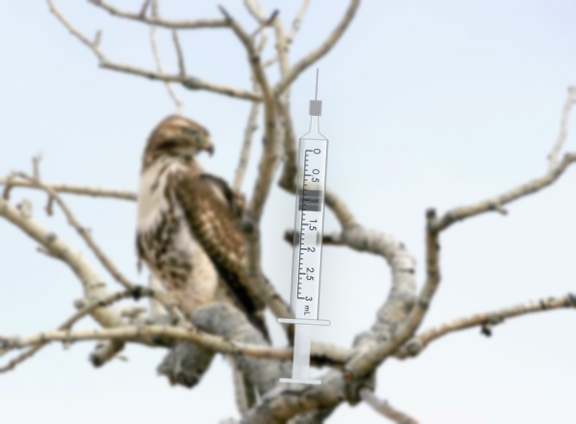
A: 0.8 mL
